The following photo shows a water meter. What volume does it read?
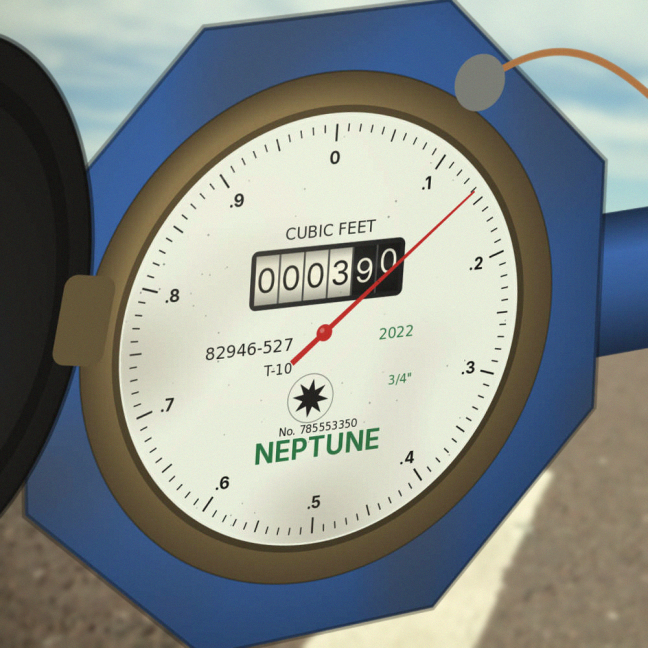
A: 390.14 ft³
